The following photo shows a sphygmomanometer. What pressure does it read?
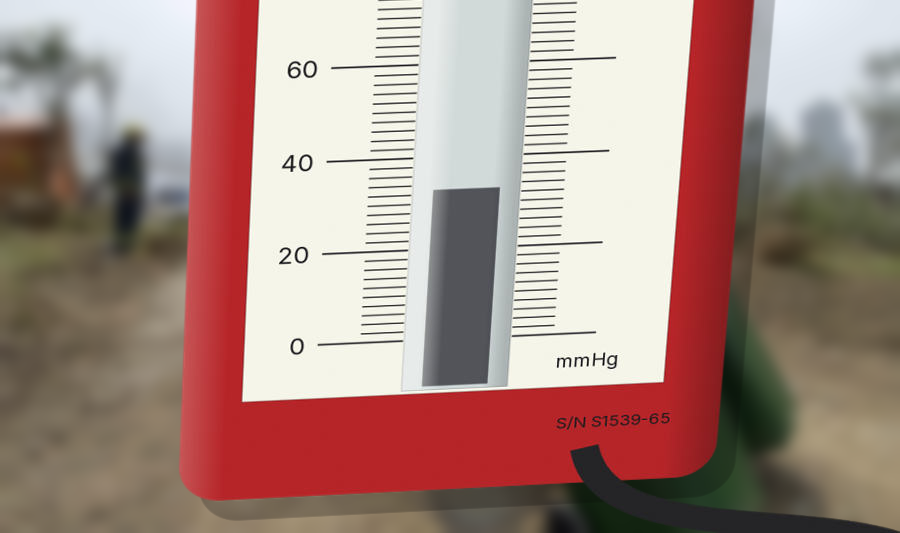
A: 33 mmHg
